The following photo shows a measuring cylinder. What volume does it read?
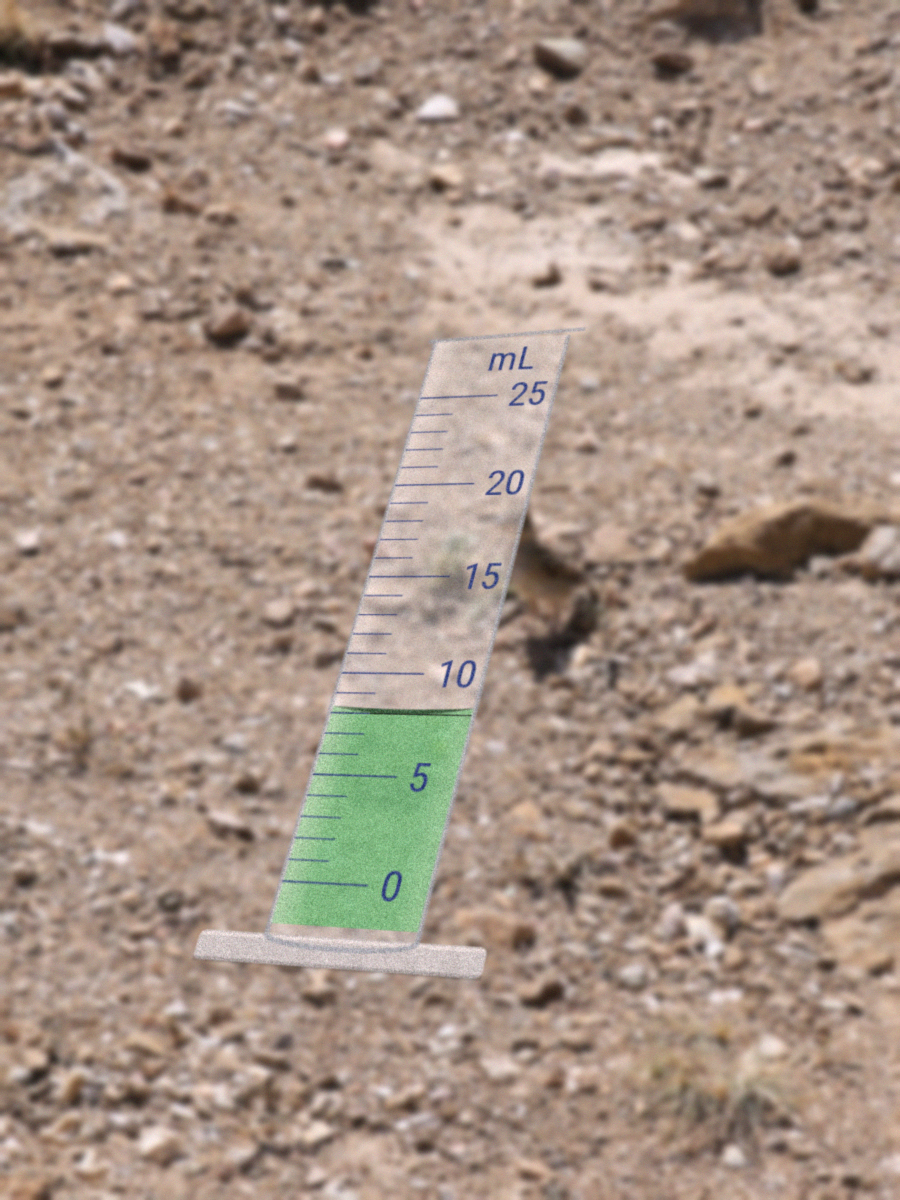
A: 8 mL
